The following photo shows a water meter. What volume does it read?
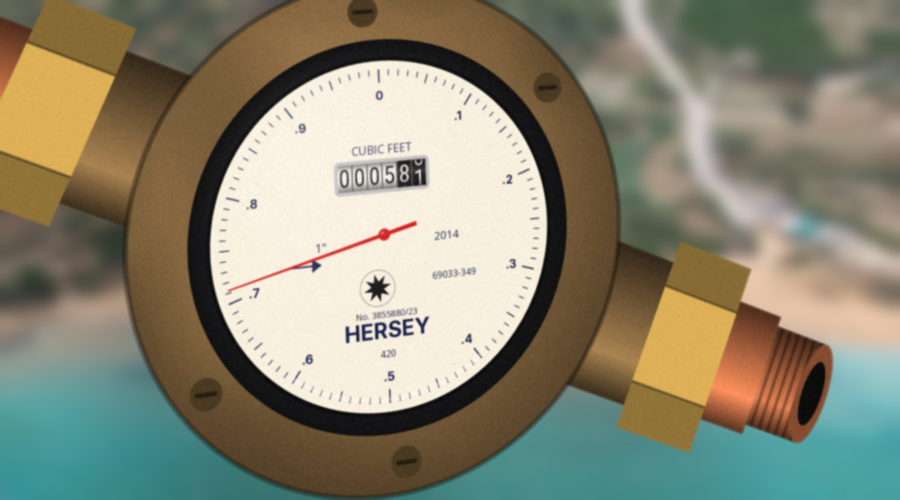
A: 580.71 ft³
